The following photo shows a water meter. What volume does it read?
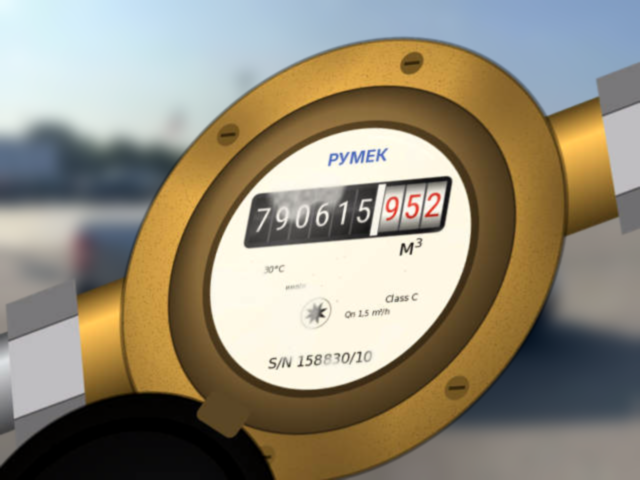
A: 790615.952 m³
